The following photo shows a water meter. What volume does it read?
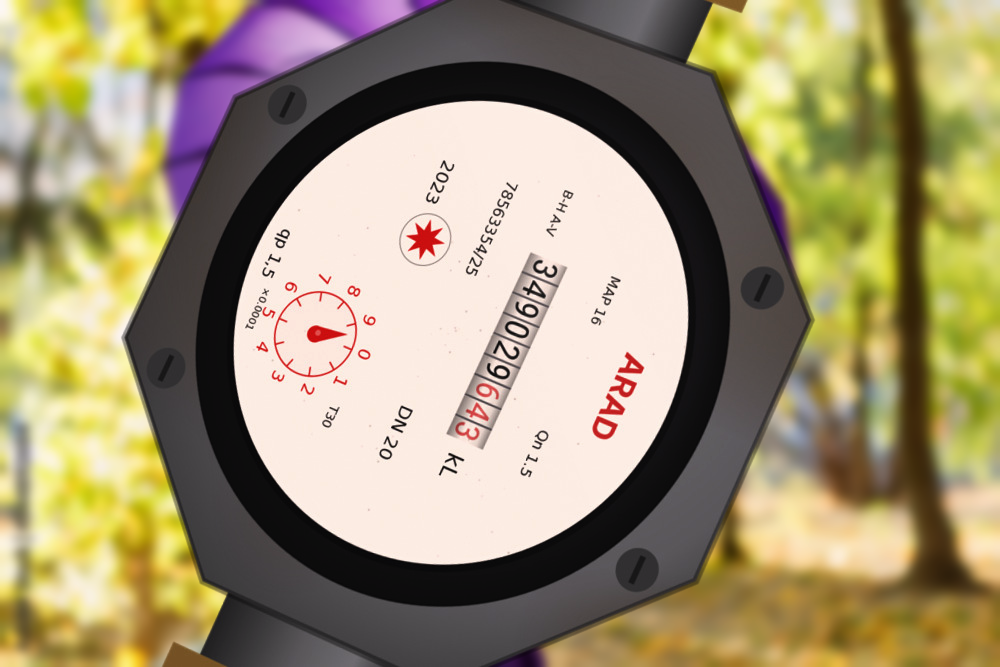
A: 349029.6429 kL
